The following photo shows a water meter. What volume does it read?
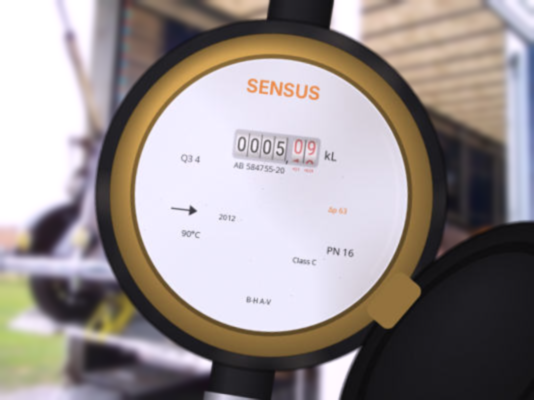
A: 5.09 kL
